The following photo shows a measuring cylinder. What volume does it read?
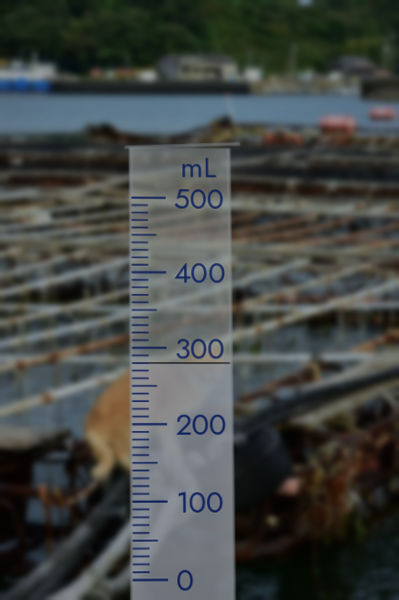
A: 280 mL
